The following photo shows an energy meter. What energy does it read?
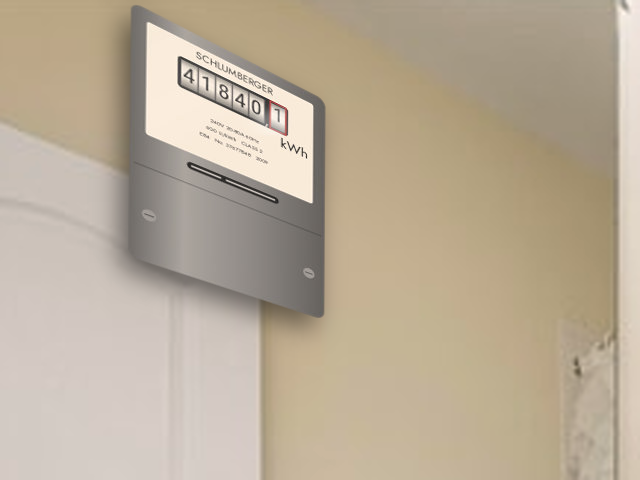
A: 41840.1 kWh
